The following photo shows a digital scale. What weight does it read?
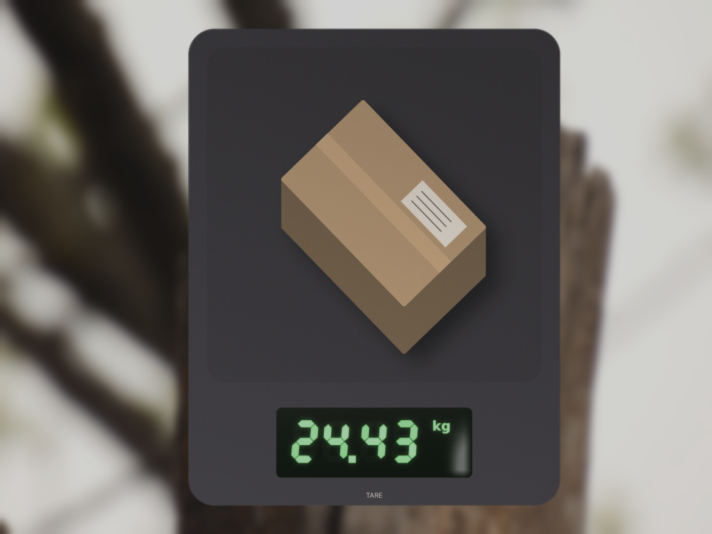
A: 24.43 kg
